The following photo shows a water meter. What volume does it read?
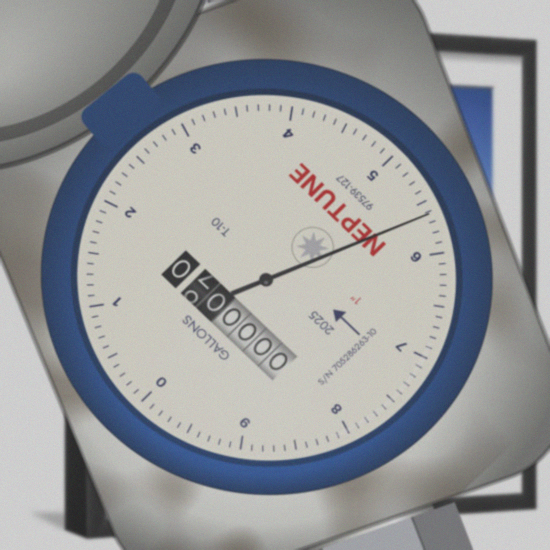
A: 65.6 gal
